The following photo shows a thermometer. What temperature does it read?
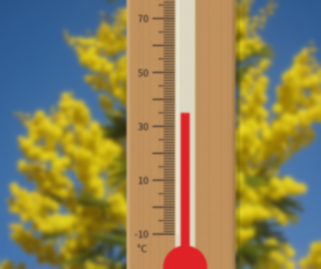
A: 35 °C
